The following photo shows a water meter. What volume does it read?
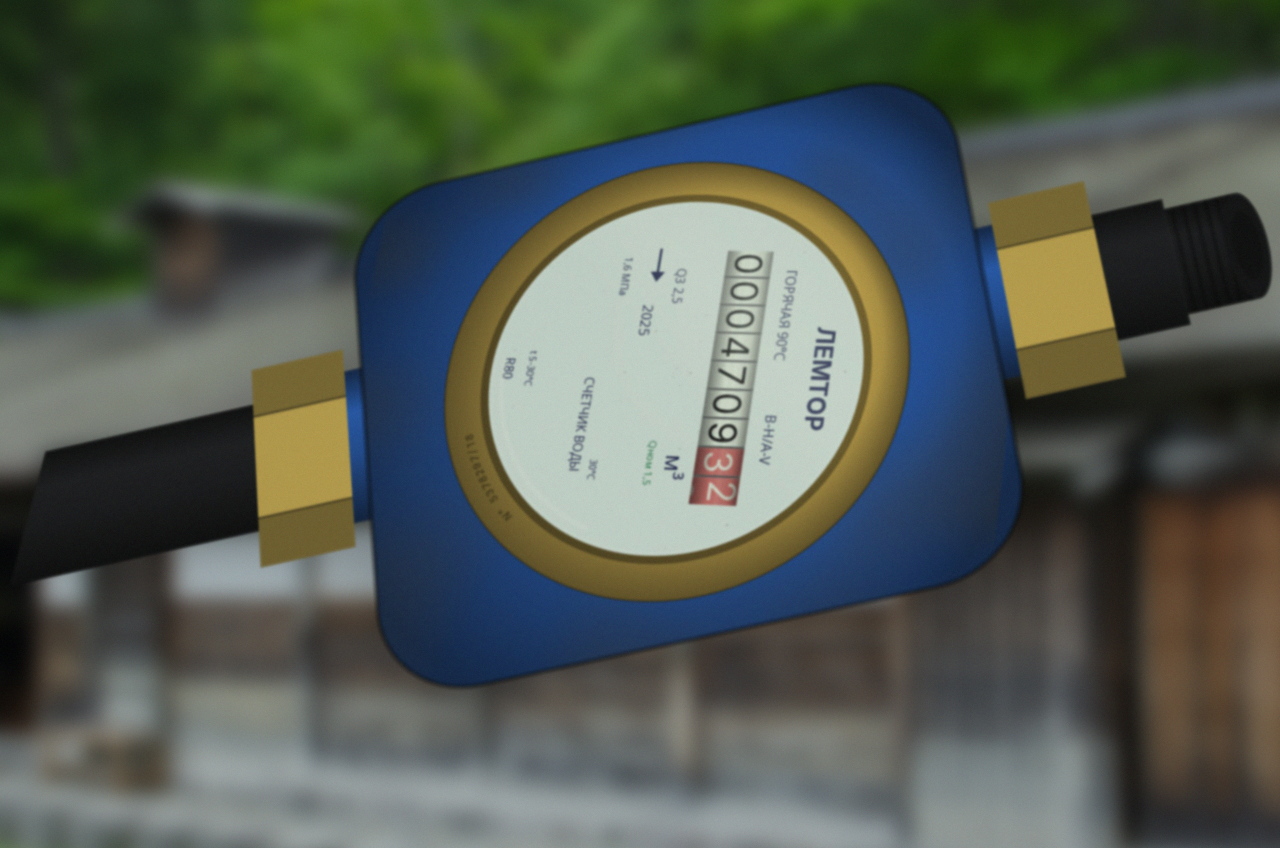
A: 4709.32 m³
